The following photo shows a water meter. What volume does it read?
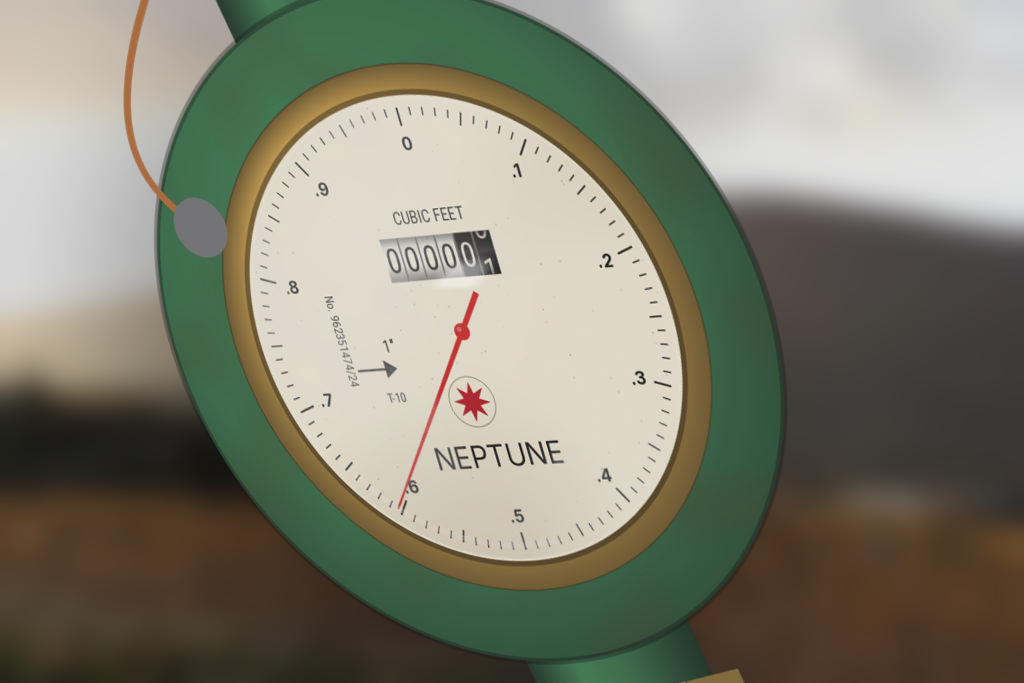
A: 0.60 ft³
